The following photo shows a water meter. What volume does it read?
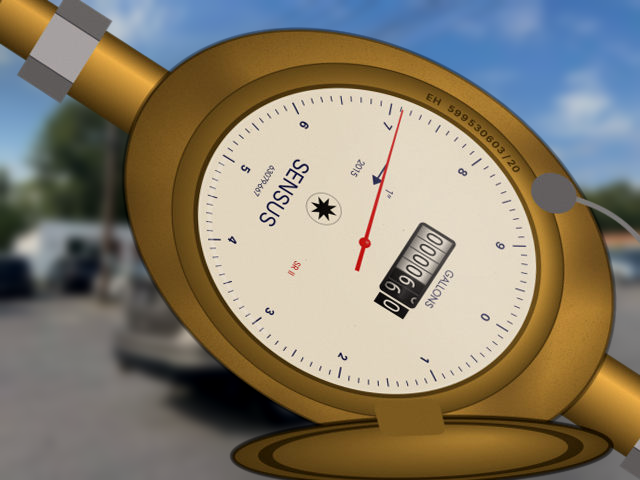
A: 657.1 gal
